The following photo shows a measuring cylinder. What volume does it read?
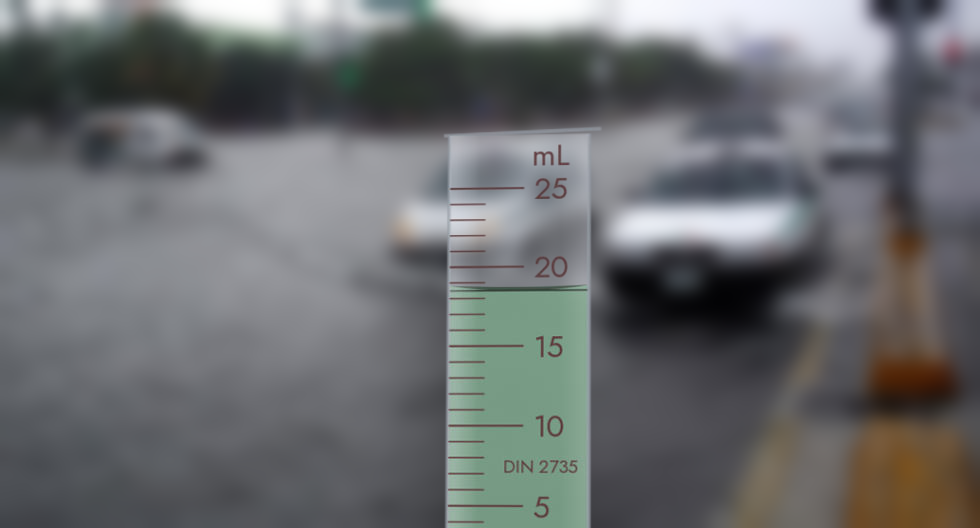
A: 18.5 mL
